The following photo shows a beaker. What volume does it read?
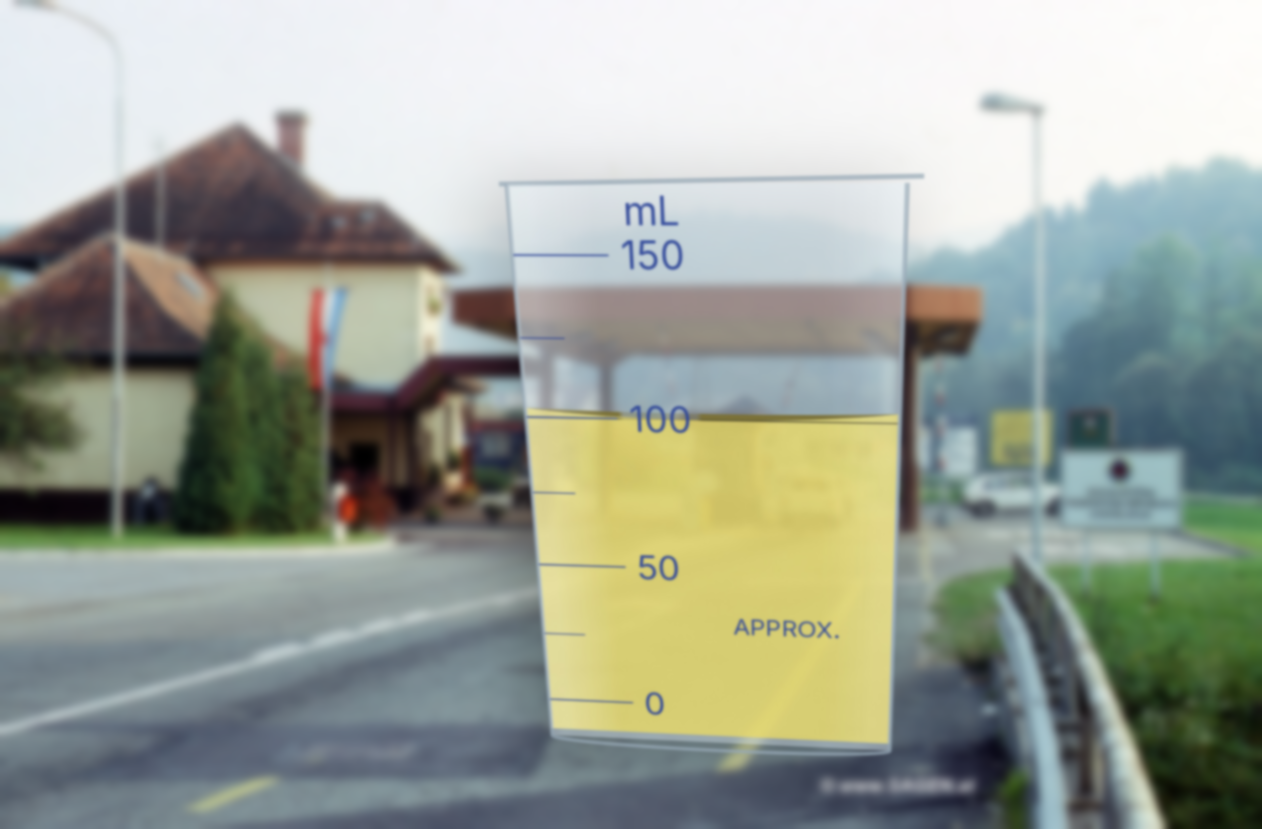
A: 100 mL
